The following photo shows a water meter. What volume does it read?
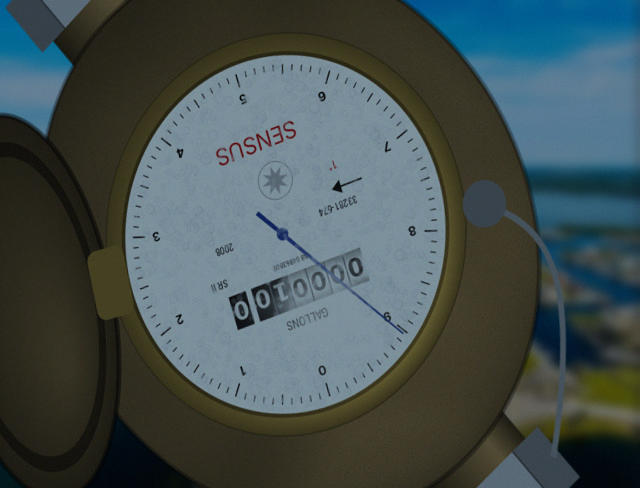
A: 99.0 gal
